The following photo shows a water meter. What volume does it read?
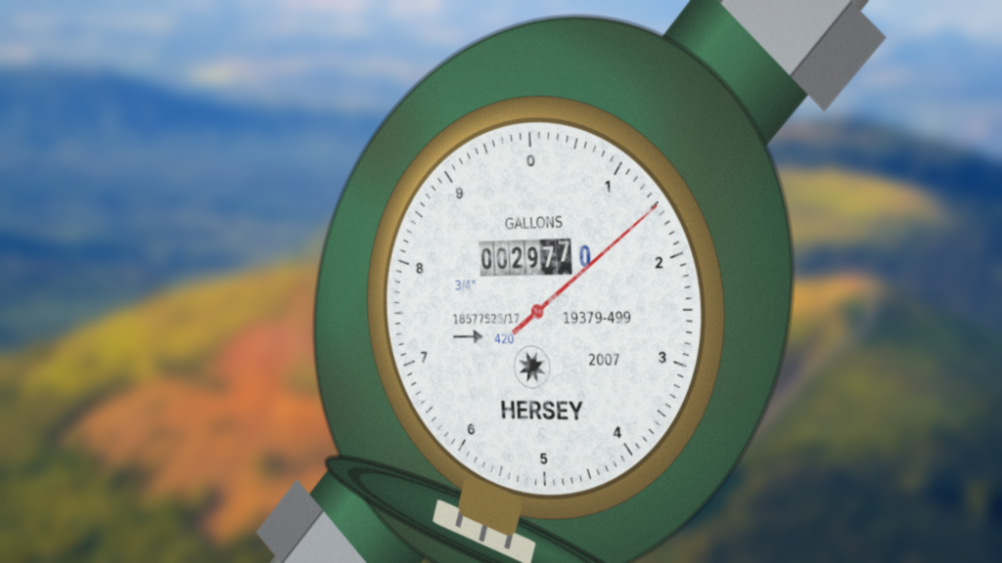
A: 29771.5 gal
